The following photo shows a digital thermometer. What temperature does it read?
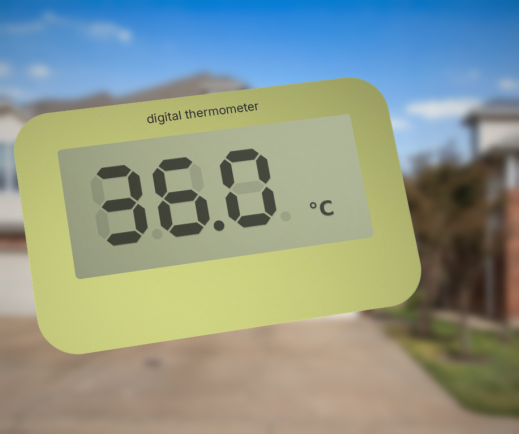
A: 36.0 °C
